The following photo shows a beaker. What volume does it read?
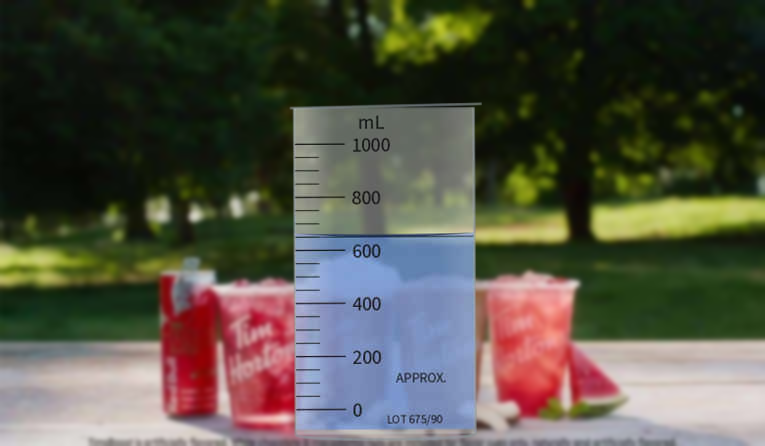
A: 650 mL
